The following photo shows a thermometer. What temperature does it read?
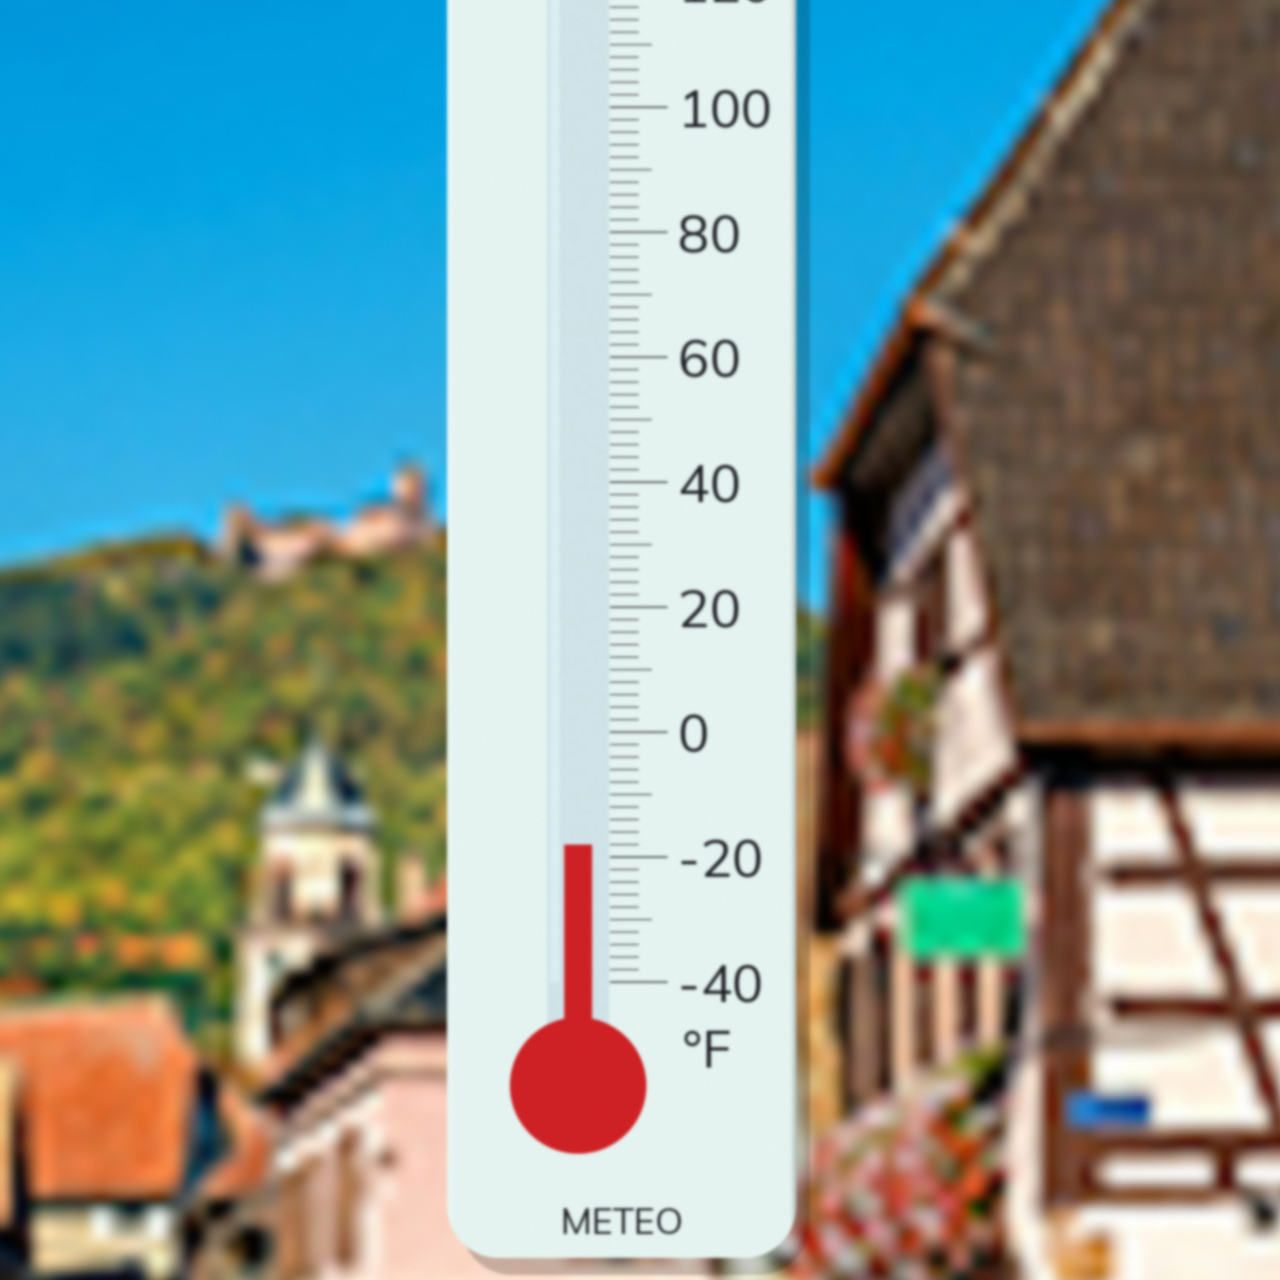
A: -18 °F
